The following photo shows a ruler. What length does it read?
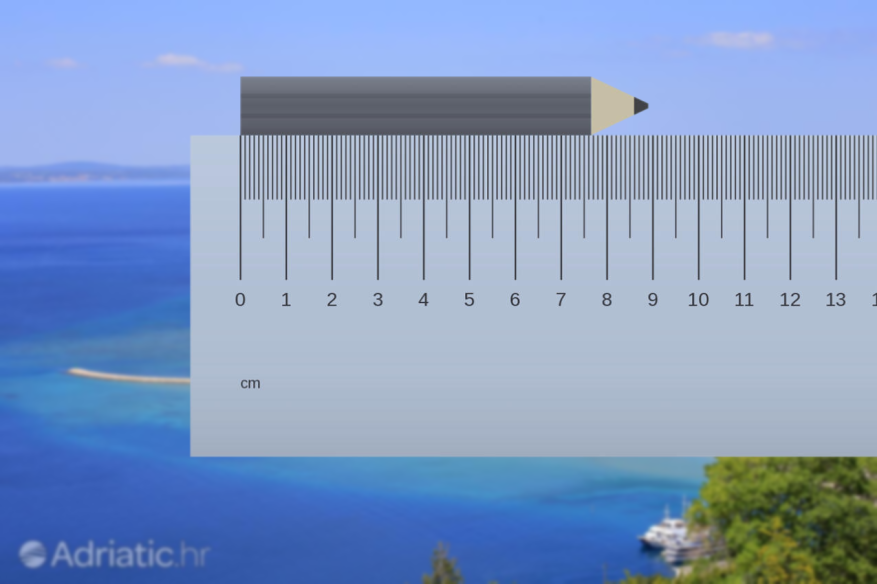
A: 8.9 cm
